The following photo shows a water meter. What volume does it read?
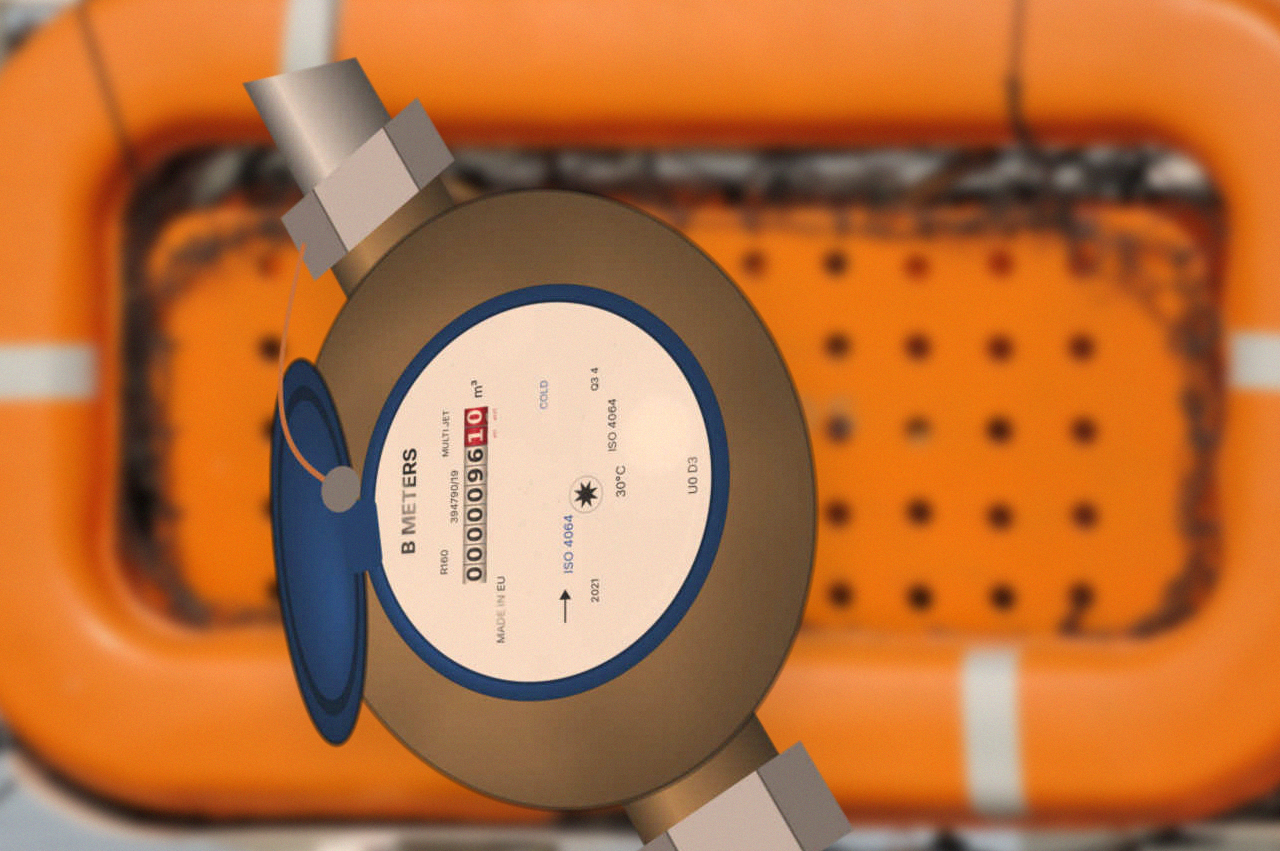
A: 96.10 m³
